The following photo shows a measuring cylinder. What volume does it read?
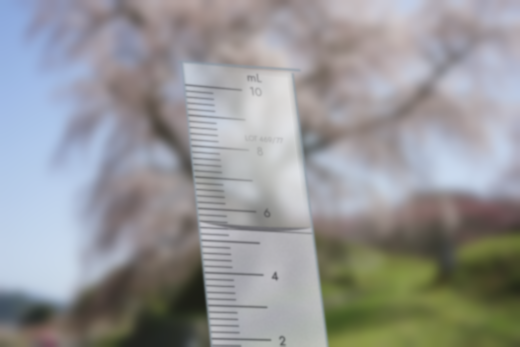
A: 5.4 mL
